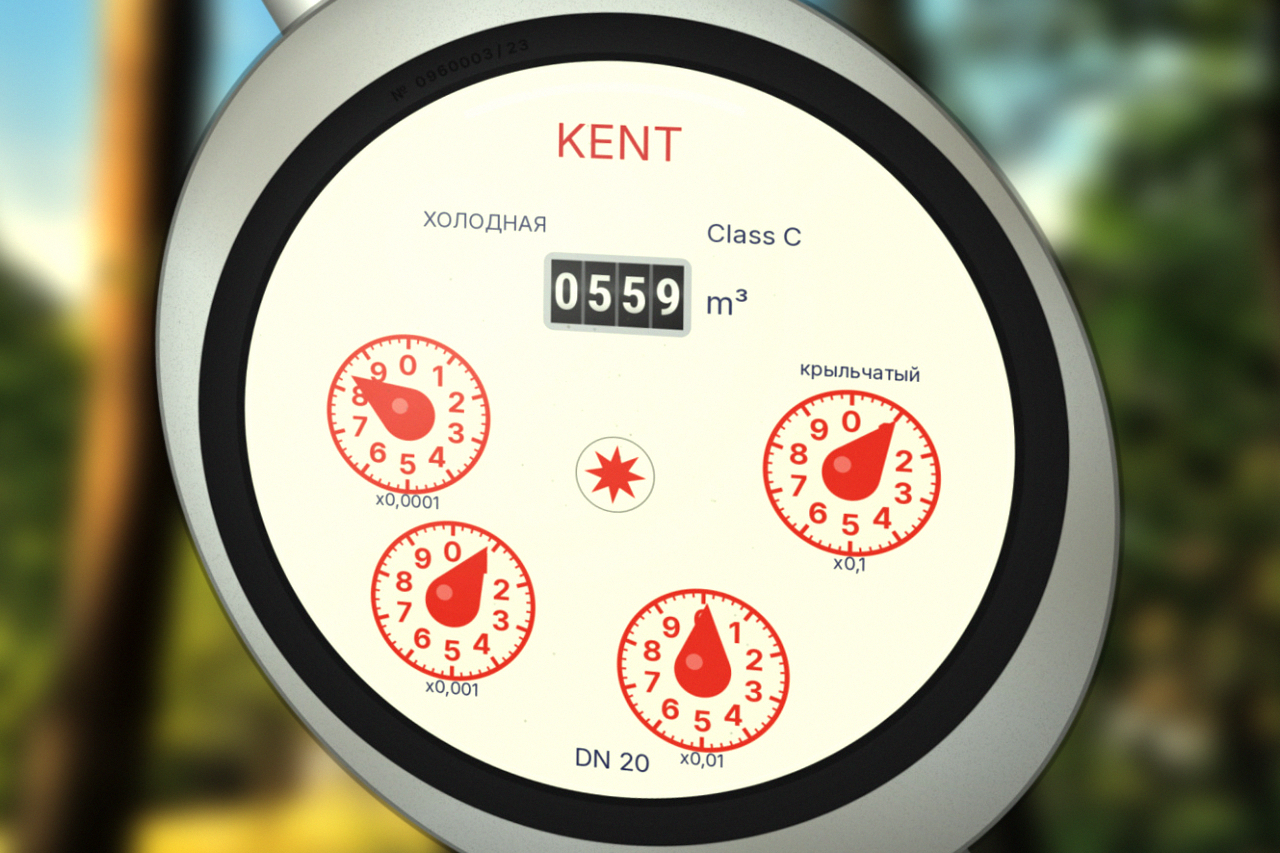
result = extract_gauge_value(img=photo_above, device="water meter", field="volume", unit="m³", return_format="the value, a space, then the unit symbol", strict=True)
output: 559.1008 m³
